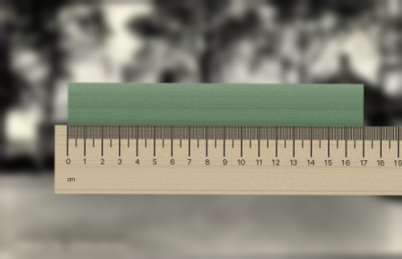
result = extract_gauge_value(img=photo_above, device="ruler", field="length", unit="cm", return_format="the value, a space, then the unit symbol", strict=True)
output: 17 cm
